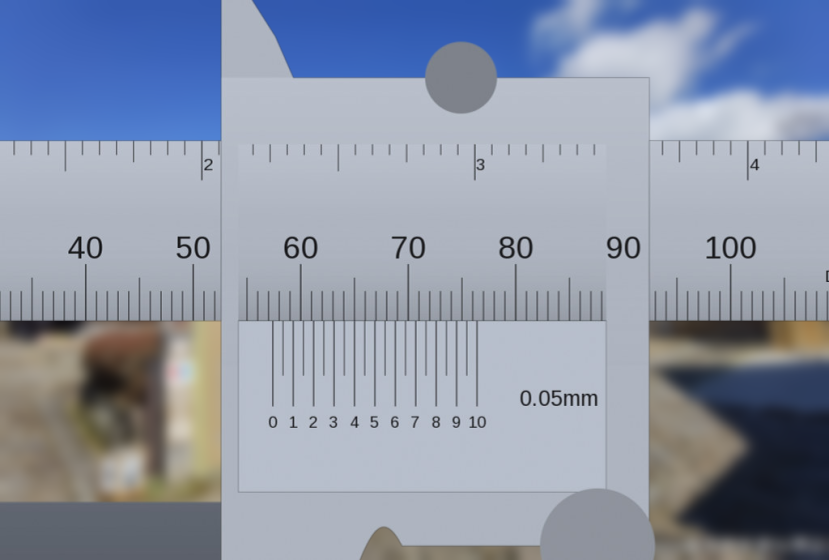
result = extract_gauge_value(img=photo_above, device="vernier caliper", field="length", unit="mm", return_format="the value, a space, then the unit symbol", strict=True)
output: 57.4 mm
